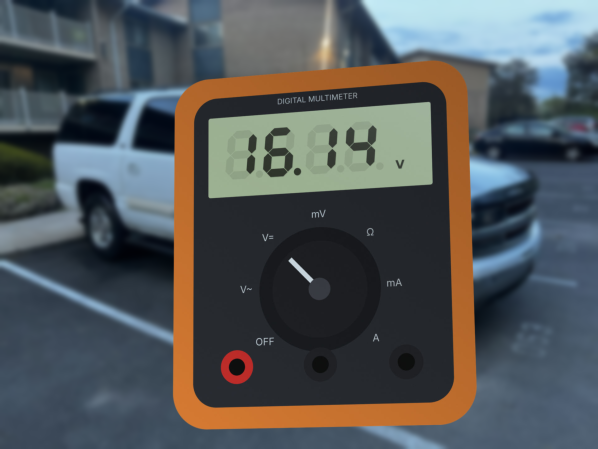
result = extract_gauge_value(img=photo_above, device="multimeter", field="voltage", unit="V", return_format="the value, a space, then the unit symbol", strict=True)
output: 16.14 V
